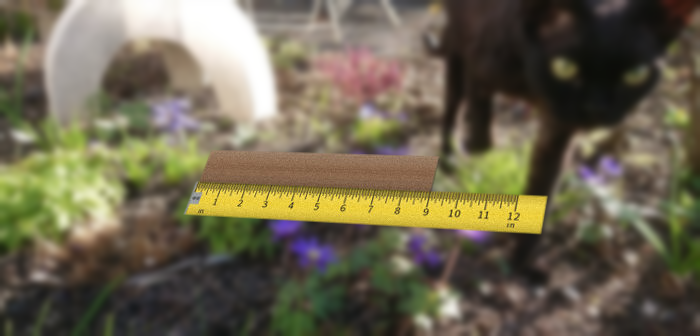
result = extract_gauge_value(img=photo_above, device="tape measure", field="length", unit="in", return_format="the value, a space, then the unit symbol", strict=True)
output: 9 in
